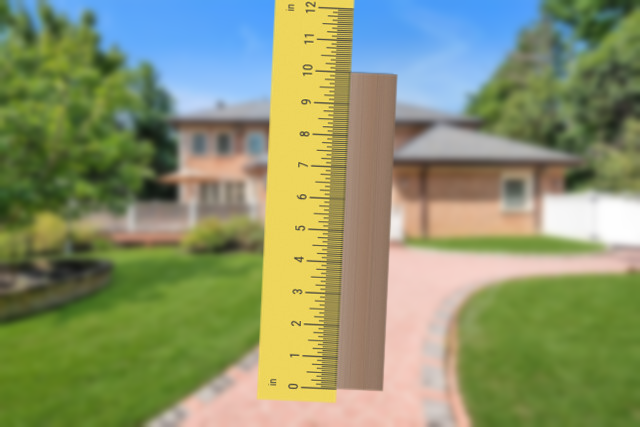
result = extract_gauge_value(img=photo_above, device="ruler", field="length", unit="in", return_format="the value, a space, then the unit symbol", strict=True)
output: 10 in
